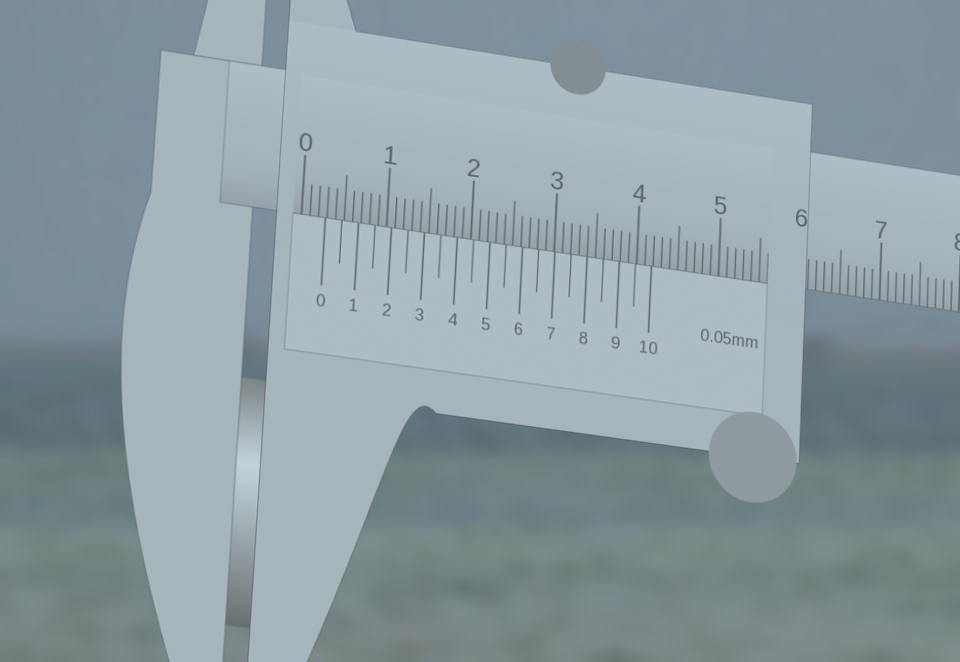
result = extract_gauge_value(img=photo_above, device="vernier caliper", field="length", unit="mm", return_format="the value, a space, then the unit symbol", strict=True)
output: 2.8 mm
